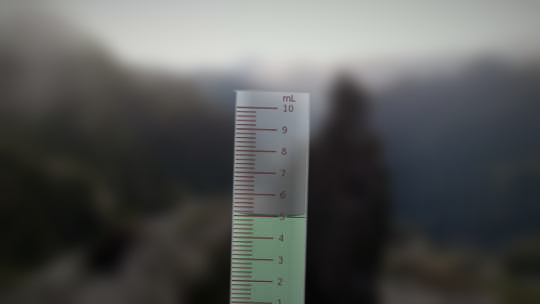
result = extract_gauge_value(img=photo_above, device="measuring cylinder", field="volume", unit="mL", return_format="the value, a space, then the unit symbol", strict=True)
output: 5 mL
